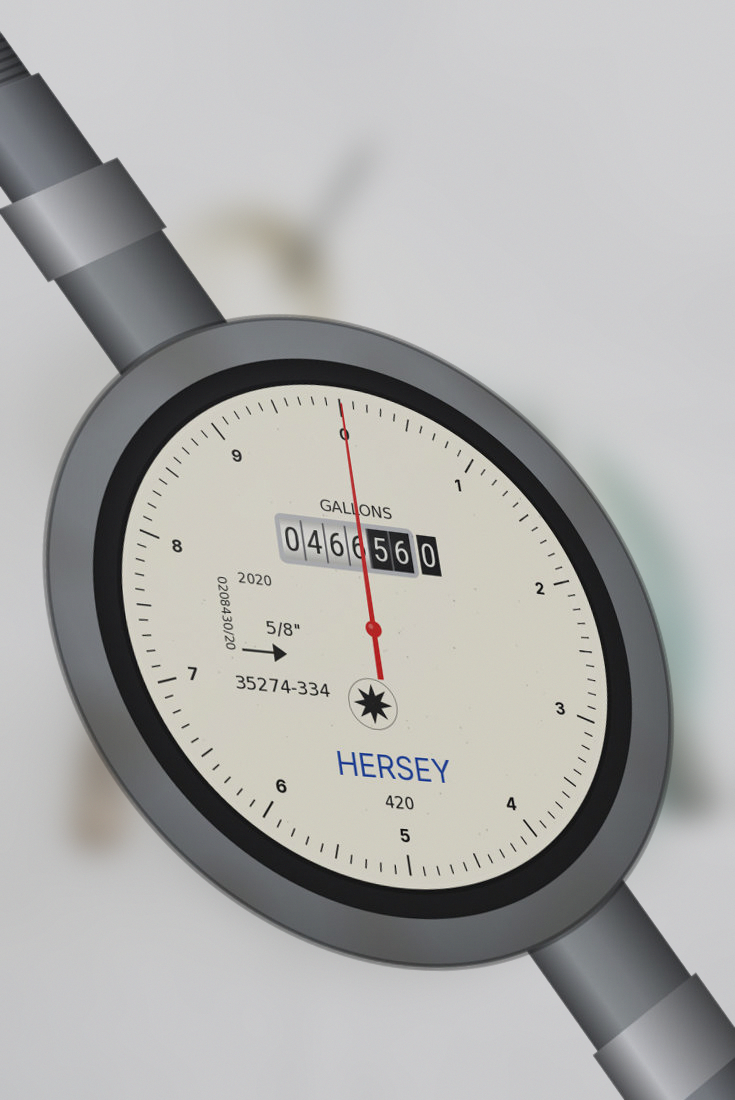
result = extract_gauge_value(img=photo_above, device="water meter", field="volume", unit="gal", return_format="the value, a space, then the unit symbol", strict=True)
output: 466560.0 gal
